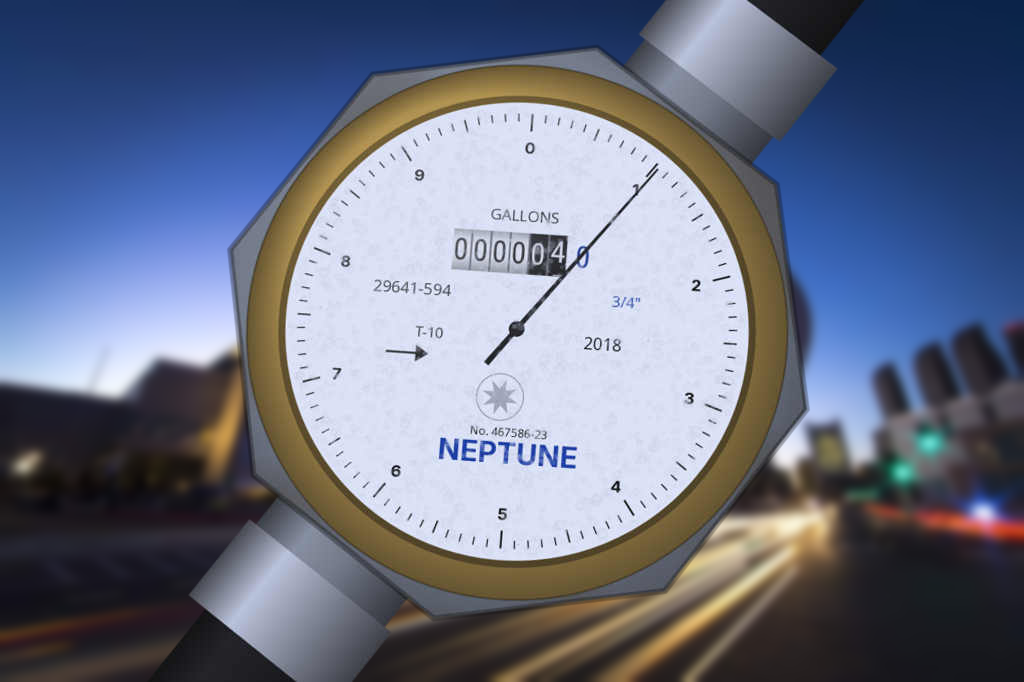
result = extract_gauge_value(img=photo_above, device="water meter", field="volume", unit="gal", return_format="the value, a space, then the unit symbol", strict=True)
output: 41.0 gal
